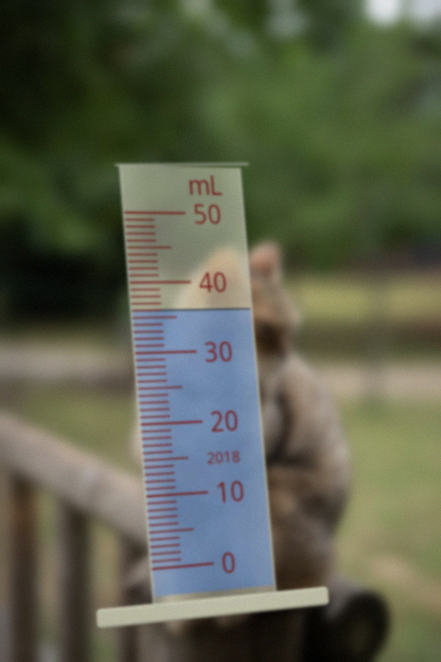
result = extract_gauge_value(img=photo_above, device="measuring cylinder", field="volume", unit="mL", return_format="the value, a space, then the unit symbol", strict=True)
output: 36 mL
